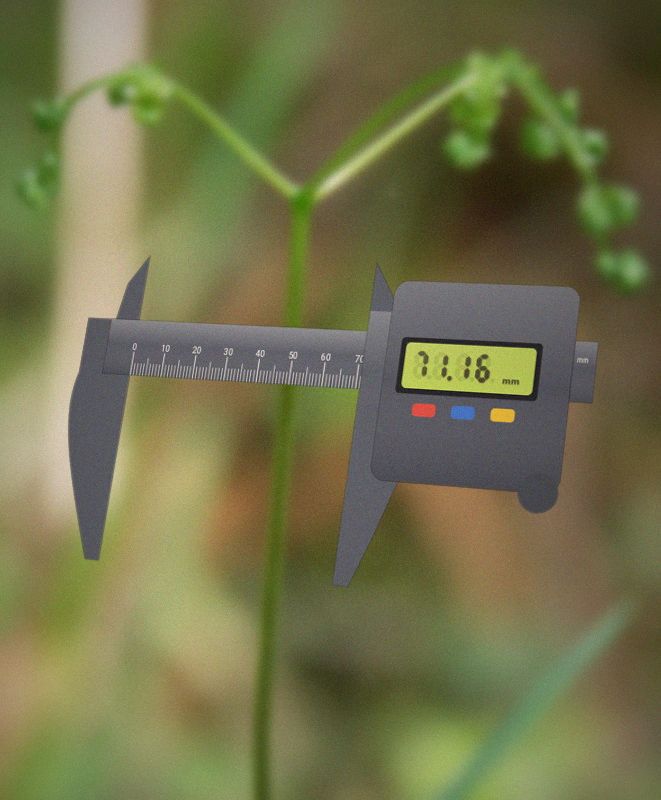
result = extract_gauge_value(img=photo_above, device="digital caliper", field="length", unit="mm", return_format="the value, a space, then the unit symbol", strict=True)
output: 71.16 mm
